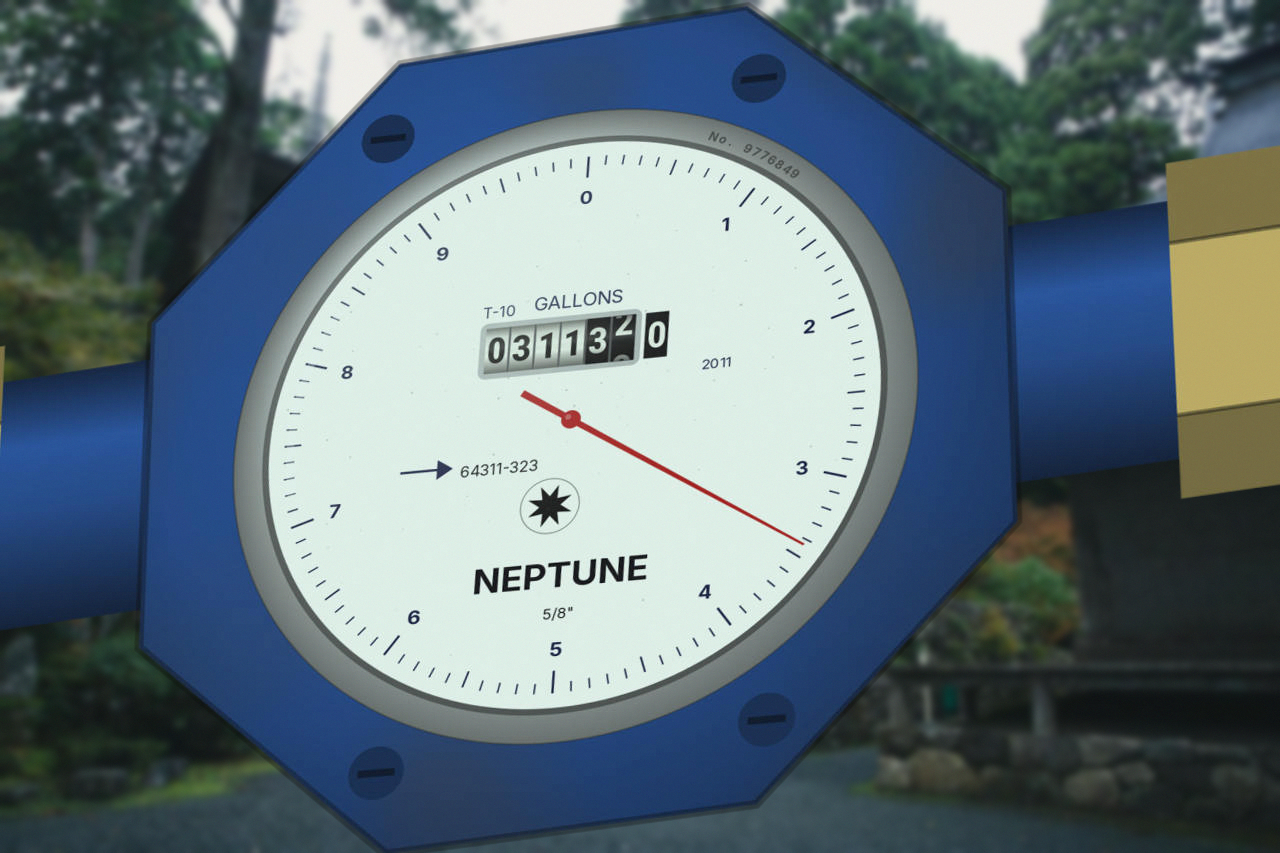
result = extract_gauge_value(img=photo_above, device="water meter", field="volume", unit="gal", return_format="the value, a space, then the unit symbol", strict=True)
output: 311323.4 gal
